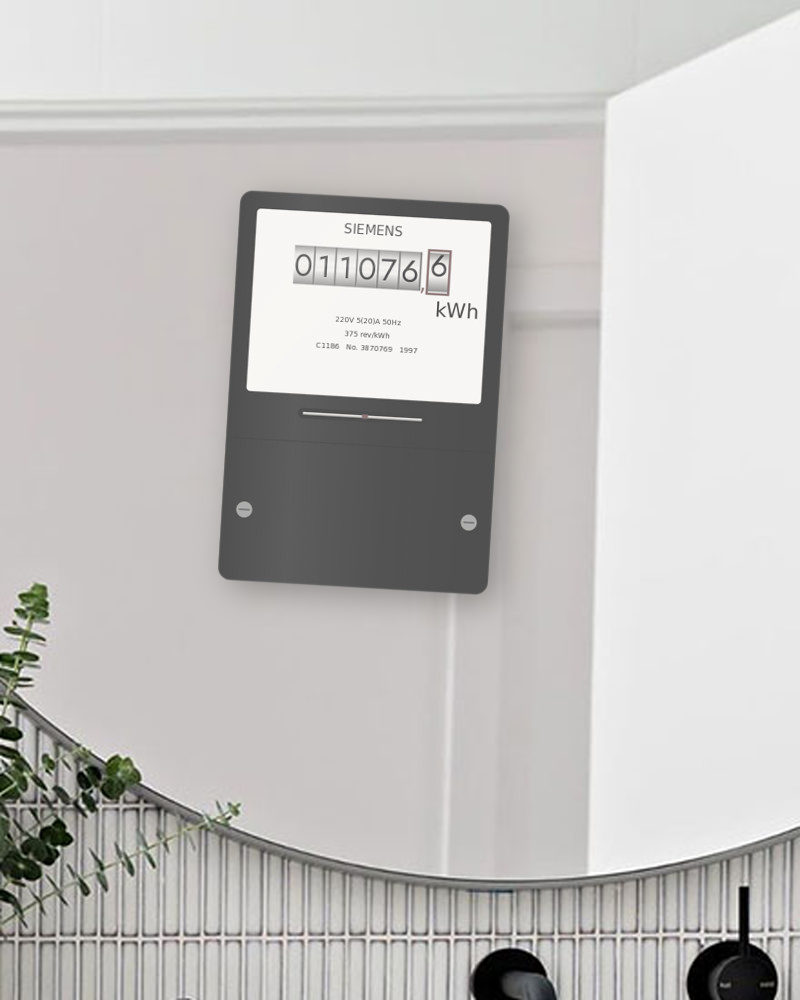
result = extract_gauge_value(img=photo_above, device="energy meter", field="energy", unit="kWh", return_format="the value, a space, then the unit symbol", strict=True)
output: 11076.6 kWh
